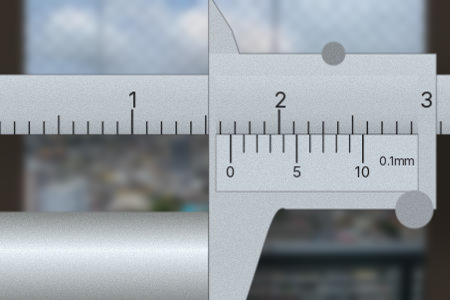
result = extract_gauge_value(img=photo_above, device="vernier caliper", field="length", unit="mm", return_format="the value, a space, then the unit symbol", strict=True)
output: 16.7 mm
